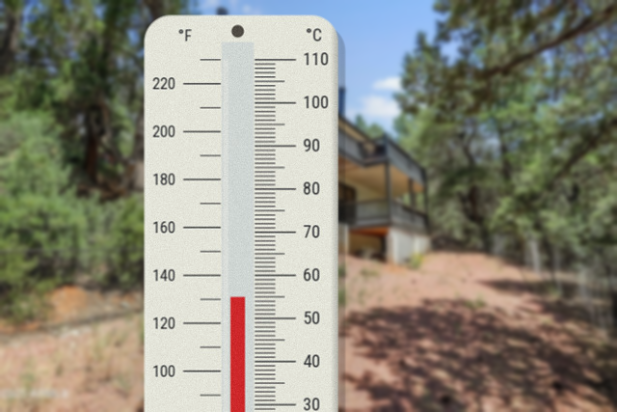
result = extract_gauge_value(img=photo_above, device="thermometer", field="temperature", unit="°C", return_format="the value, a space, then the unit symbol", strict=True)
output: 55 °C
